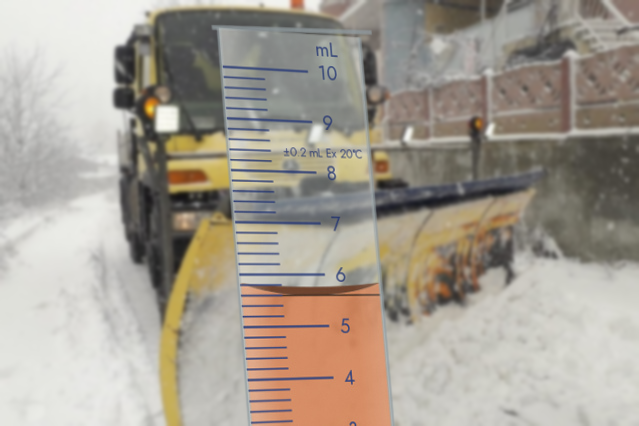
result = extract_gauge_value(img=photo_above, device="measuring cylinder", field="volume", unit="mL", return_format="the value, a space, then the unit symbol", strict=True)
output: 5.6 mL
